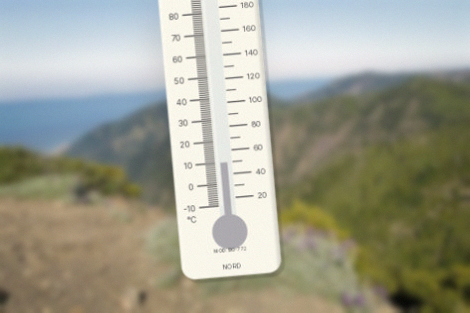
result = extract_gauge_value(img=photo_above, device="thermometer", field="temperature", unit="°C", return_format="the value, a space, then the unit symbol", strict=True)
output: 10 °C
